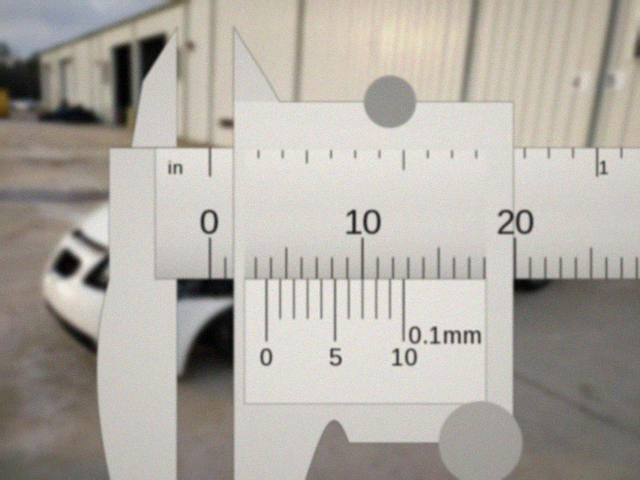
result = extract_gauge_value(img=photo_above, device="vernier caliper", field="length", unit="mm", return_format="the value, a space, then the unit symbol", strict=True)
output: 3.7 mm
